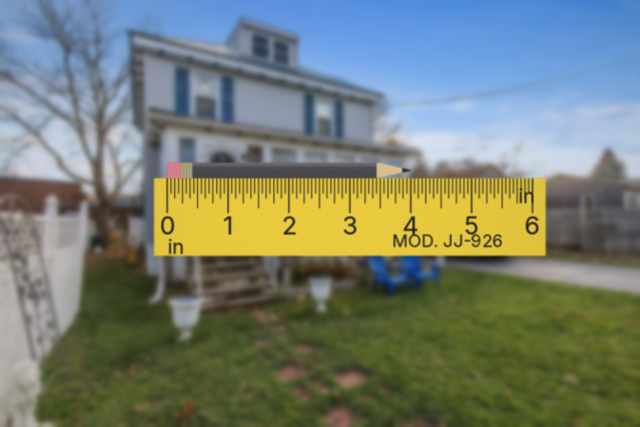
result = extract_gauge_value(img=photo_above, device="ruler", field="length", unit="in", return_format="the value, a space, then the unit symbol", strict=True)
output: 4 in
